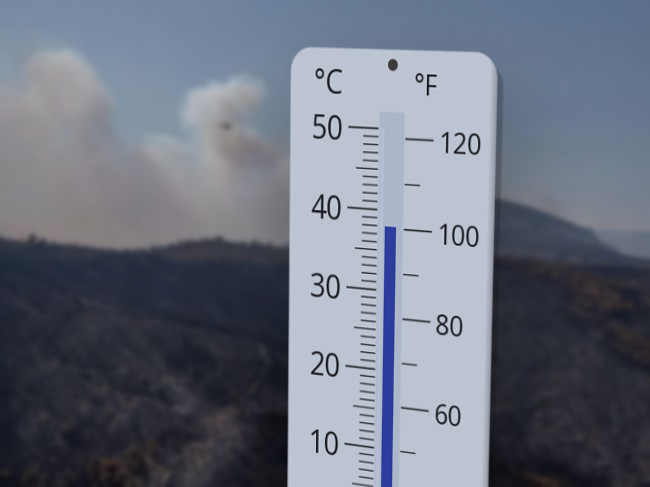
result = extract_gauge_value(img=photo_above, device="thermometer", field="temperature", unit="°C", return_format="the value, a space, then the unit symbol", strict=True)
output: 38 °C
